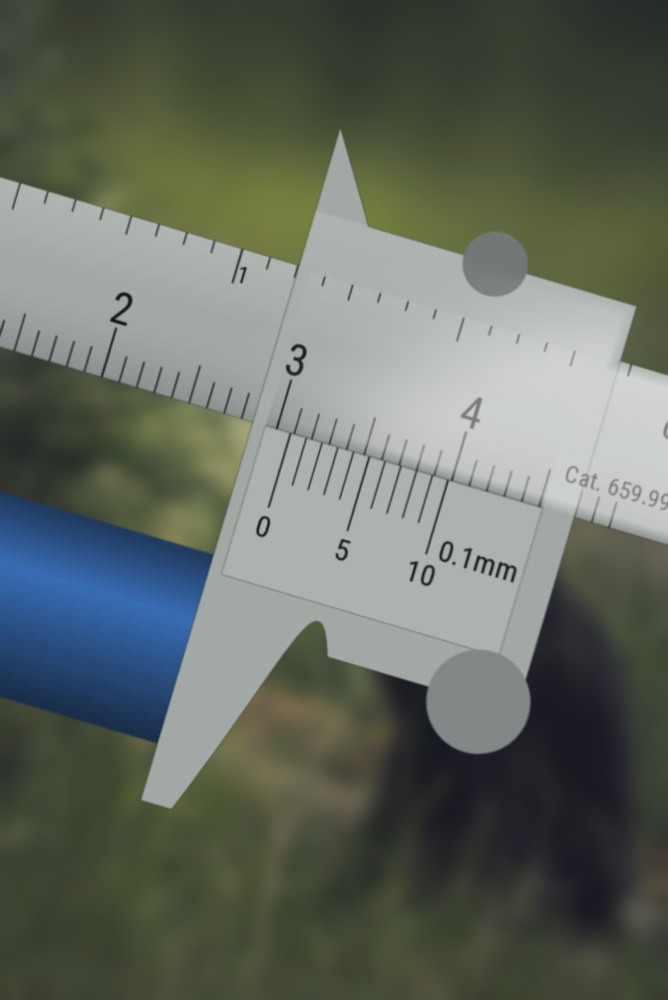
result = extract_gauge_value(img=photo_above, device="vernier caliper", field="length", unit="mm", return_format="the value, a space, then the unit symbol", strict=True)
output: 30.8 mm
